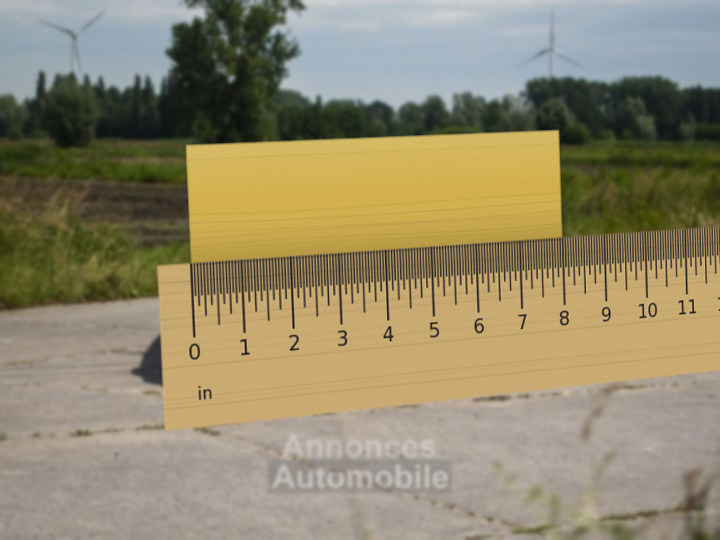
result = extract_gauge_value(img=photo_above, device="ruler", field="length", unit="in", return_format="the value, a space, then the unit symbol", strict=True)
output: 8 in
